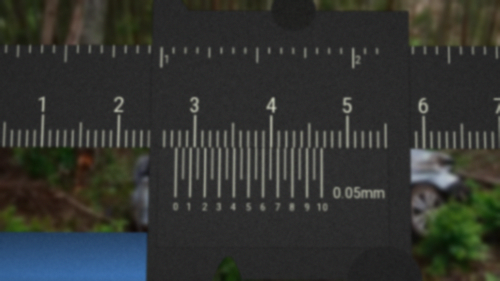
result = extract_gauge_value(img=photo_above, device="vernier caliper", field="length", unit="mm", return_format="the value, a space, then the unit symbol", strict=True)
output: 27.6 mm
